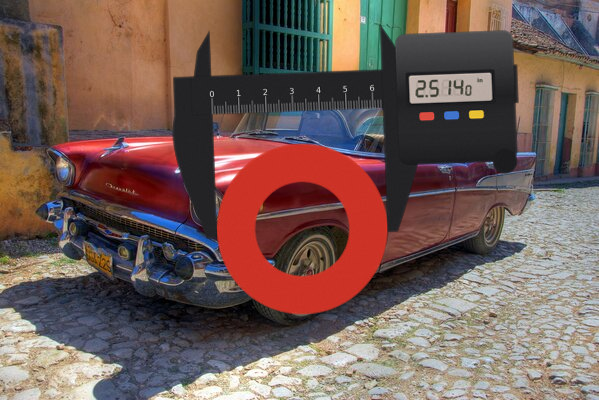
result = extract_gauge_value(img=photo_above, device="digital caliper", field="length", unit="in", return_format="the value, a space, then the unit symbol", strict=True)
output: 2.5140 in
